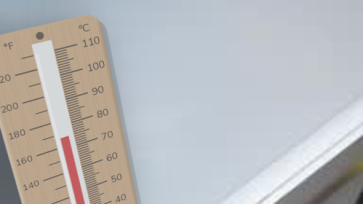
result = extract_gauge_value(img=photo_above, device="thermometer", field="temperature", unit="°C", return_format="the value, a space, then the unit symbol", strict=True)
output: 75 °C
